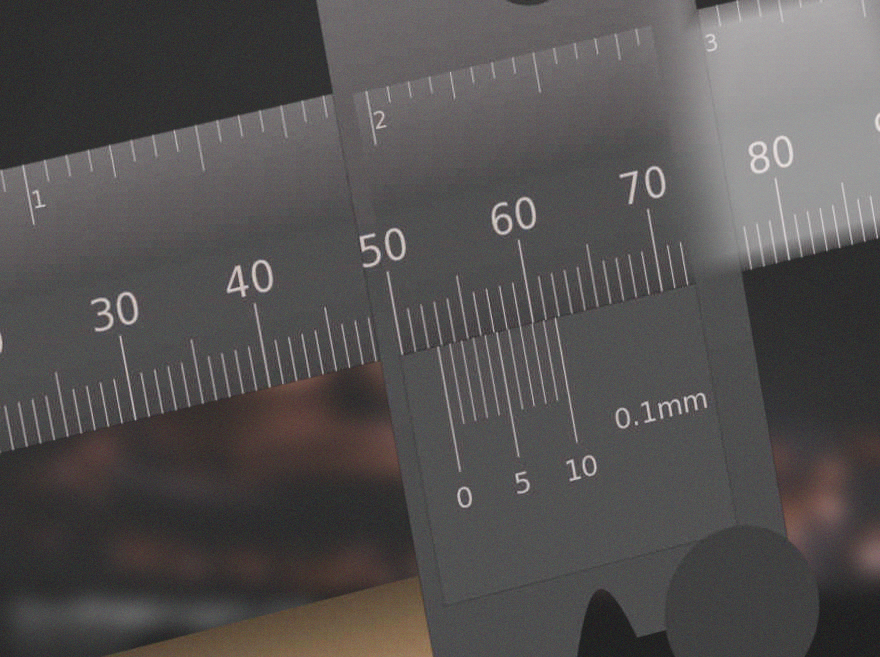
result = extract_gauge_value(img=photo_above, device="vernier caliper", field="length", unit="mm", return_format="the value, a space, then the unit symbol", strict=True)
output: 52.7 mm
